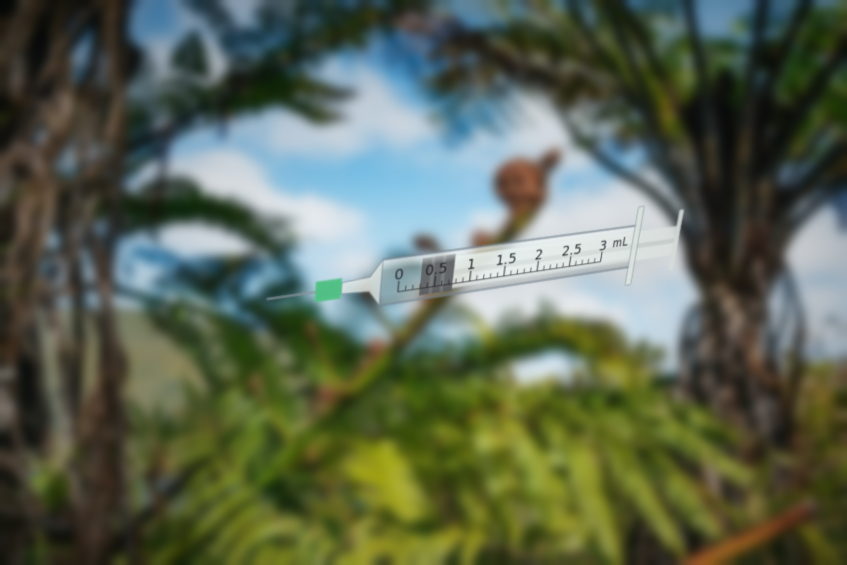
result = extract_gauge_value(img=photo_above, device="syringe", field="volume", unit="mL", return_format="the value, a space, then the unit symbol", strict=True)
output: 0.3 mL
